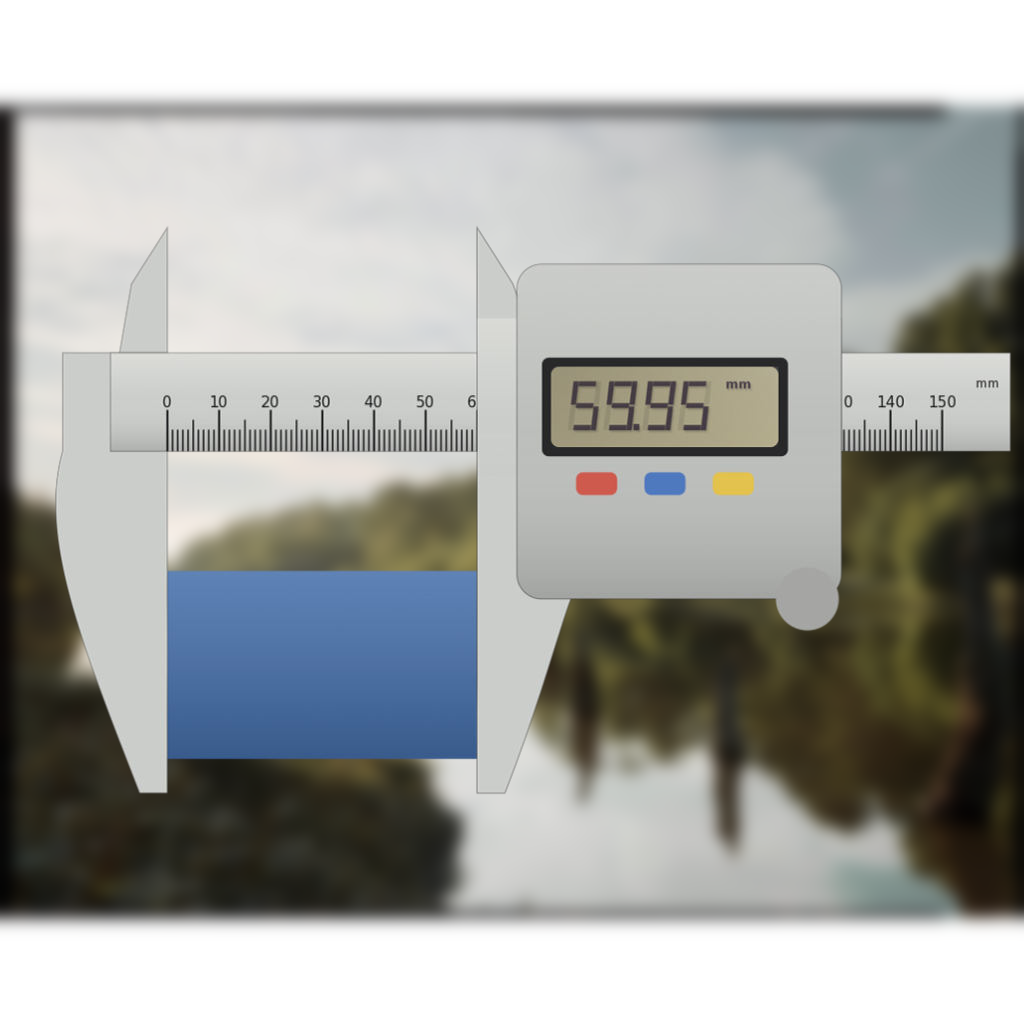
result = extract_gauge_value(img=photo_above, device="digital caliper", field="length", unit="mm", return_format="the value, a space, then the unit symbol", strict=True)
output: 59.95 mm
